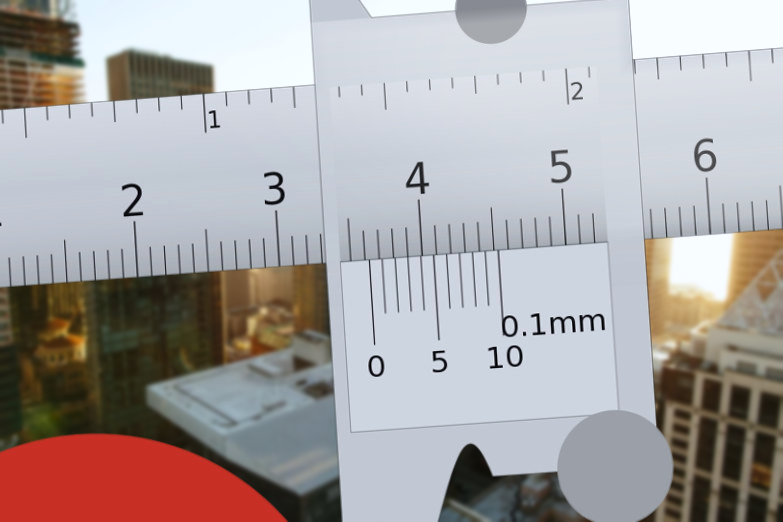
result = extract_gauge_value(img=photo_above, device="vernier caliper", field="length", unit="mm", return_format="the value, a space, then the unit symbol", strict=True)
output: 36.3 mm
